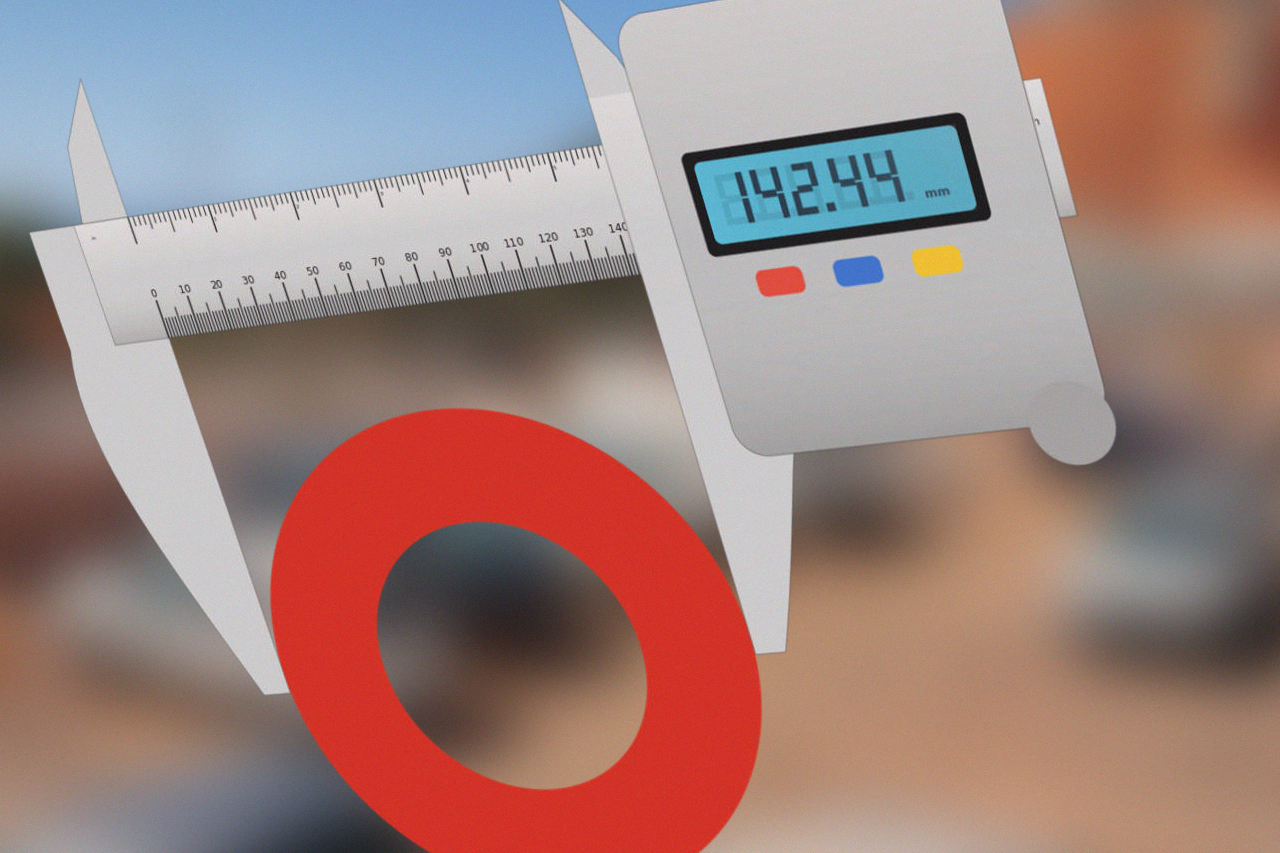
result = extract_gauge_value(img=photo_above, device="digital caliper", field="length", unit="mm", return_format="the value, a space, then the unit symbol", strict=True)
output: 142.44 mm
